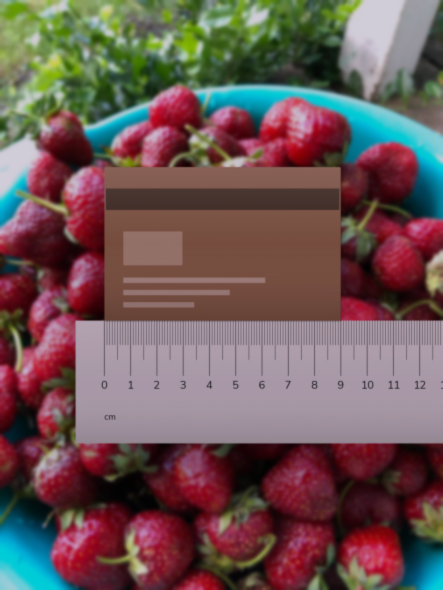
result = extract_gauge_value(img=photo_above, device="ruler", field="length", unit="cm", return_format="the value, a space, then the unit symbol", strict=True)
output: 9 cm
